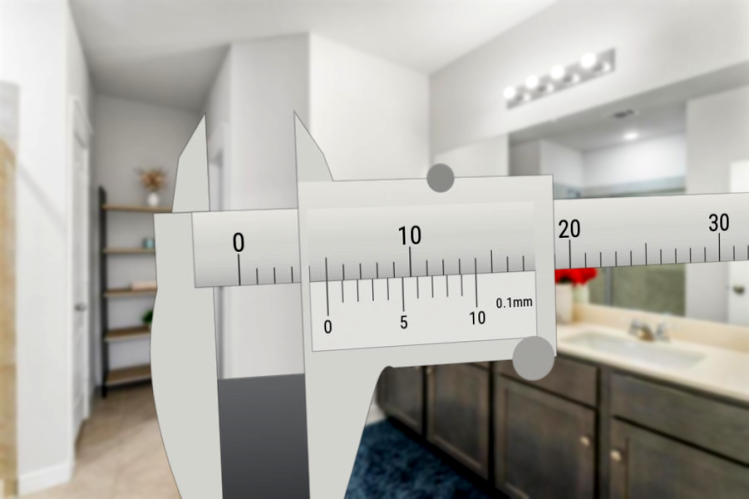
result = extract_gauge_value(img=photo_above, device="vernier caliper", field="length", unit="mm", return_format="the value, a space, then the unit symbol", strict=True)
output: 5.0 mm
